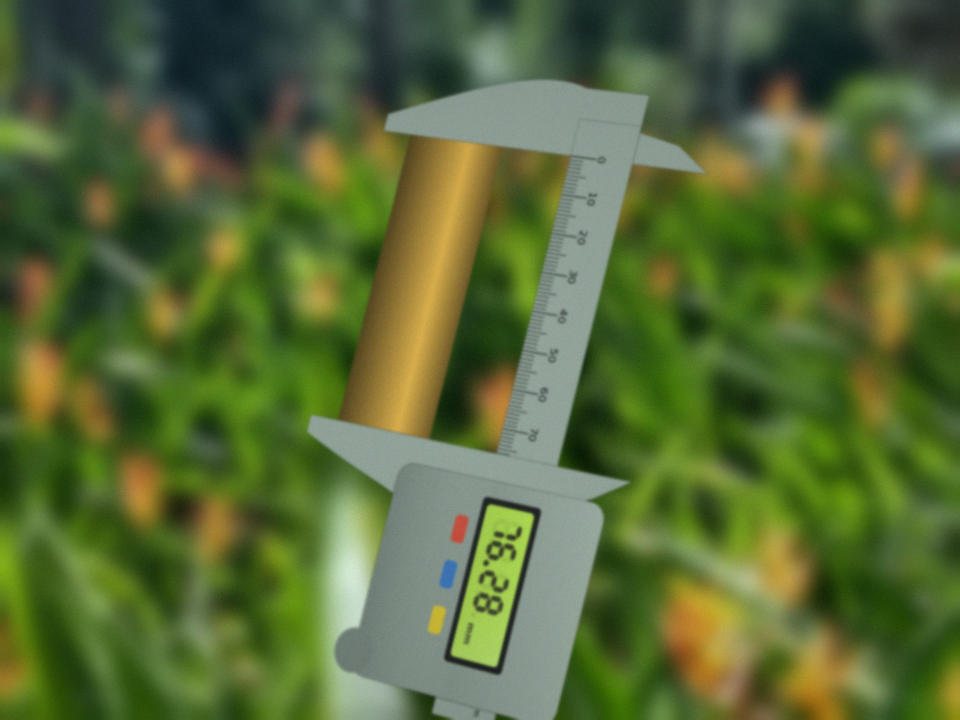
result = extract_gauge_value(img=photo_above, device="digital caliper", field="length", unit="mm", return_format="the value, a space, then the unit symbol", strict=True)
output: 76.28 mm
